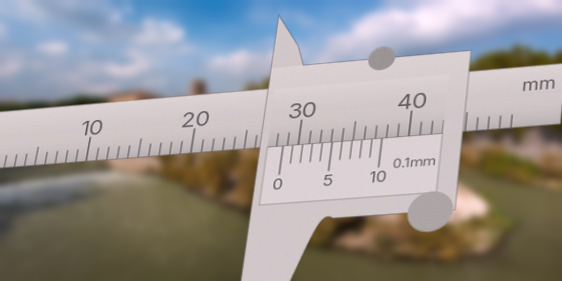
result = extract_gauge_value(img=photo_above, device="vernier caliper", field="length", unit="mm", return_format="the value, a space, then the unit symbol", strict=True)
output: 28.6 mm
